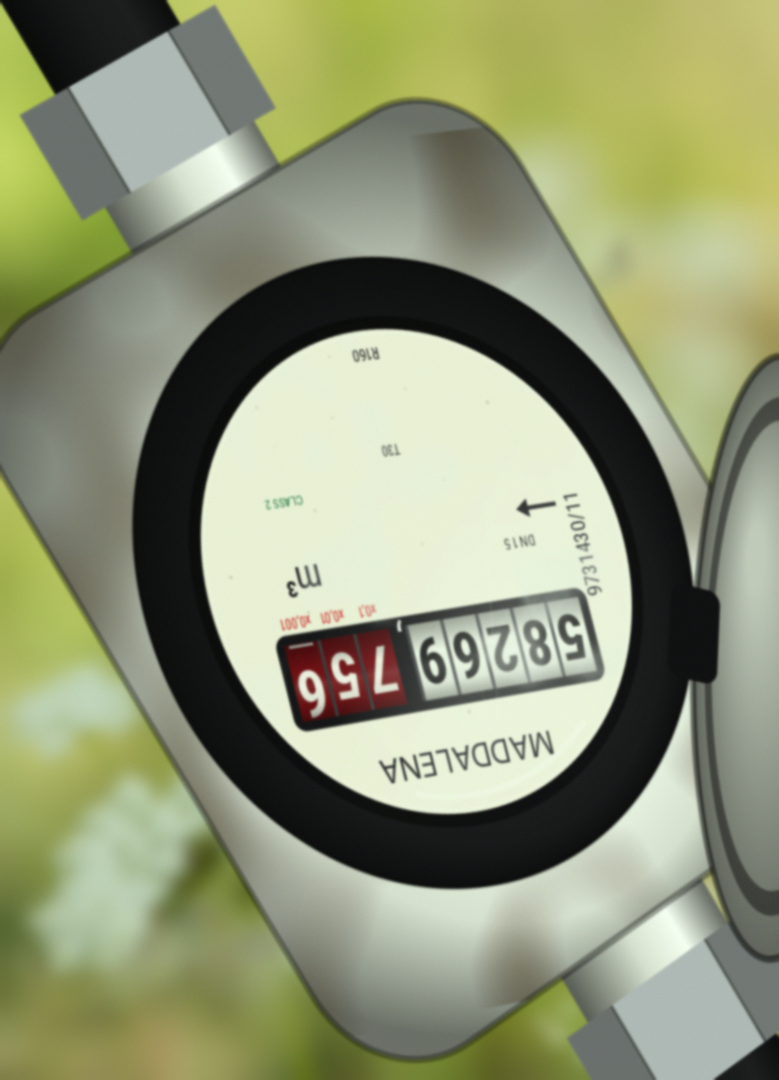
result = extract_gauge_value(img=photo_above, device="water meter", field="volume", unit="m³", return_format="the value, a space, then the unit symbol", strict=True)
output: 58269.756 m³
